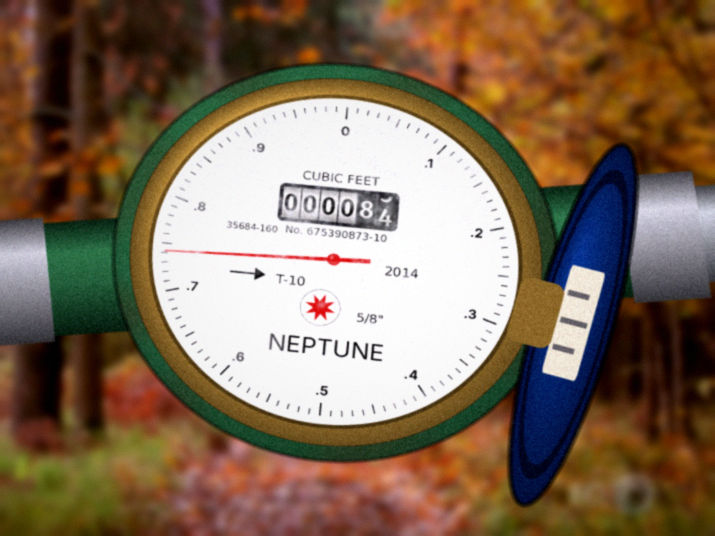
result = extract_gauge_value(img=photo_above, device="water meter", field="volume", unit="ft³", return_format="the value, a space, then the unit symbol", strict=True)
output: 83.74 ft³
